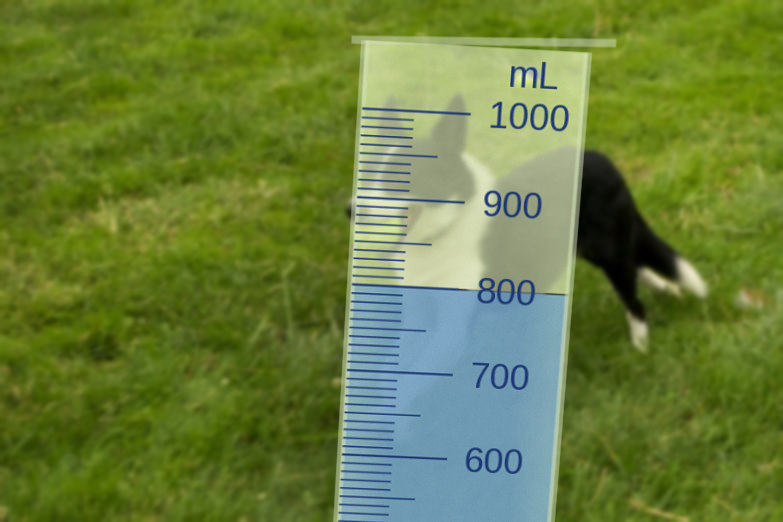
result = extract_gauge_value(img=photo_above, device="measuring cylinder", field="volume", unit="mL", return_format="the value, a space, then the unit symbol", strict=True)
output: 800 mL
